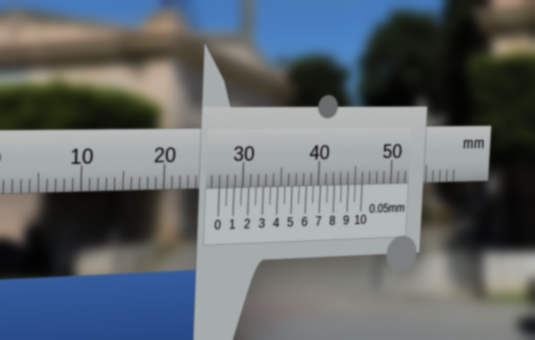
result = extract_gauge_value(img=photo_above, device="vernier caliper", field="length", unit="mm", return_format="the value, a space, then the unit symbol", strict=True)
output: 27.0 mm
